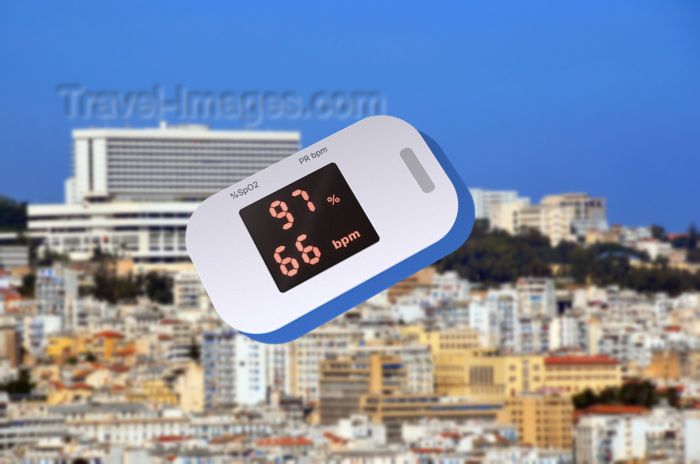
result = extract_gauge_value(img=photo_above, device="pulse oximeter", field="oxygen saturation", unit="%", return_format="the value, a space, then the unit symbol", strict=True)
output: 97 %
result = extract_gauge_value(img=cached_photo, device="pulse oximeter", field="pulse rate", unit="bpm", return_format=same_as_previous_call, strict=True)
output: 66 bpm
